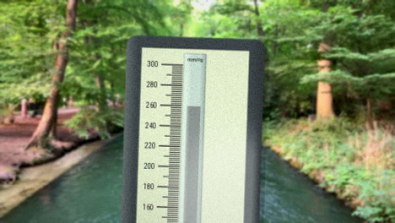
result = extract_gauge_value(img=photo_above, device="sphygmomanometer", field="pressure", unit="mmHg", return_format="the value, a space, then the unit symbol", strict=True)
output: 260 mmHg
